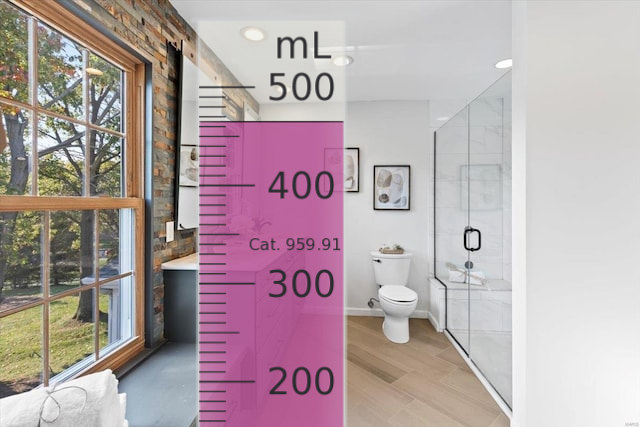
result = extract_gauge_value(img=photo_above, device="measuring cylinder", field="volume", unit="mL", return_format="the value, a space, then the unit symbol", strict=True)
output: 465 mL
